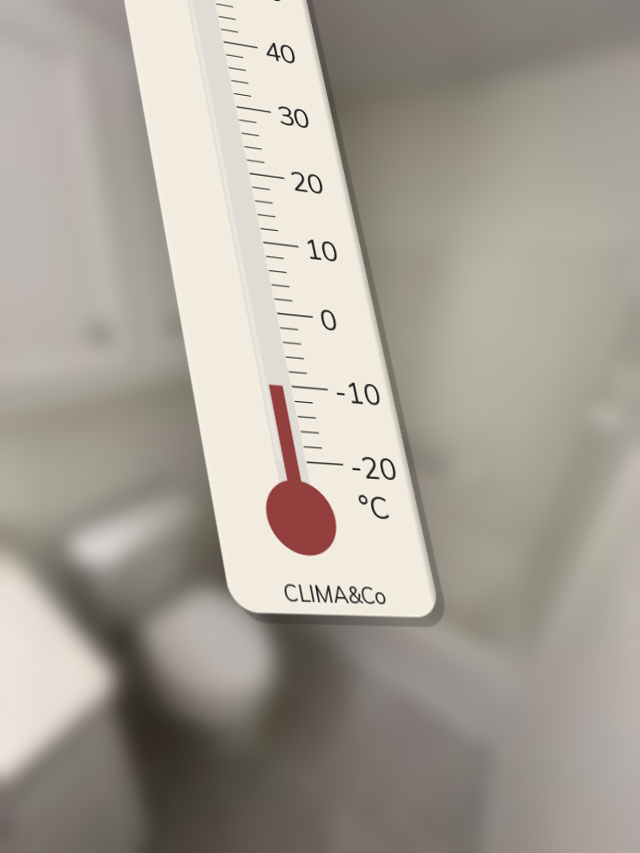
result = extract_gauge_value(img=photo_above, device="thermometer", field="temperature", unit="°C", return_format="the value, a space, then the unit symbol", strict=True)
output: -10 °C
